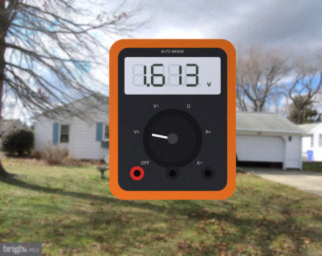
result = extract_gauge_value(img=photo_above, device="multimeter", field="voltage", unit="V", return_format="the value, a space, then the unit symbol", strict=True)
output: 1.613 V
